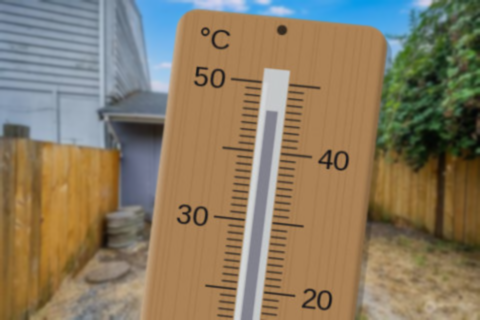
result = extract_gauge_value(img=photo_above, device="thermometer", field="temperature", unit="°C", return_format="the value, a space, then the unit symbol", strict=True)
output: 46 °C
